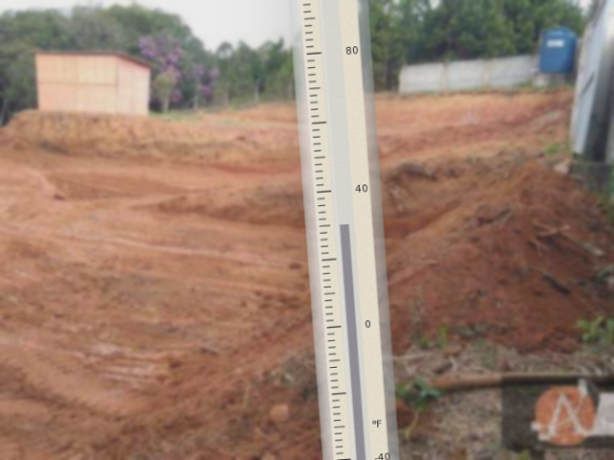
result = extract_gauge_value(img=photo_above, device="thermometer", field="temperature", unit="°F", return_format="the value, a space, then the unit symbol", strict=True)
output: 30 °F
